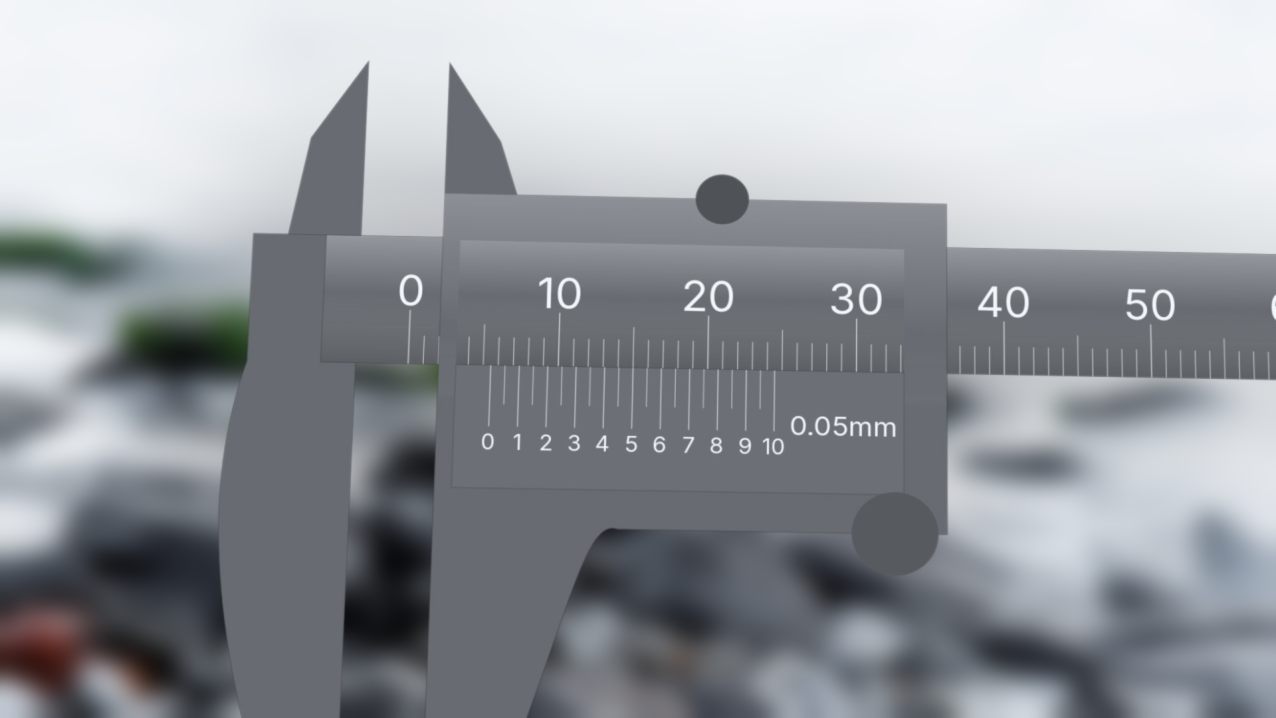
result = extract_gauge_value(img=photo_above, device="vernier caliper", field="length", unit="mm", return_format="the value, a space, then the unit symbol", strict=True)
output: 5.5 mm
